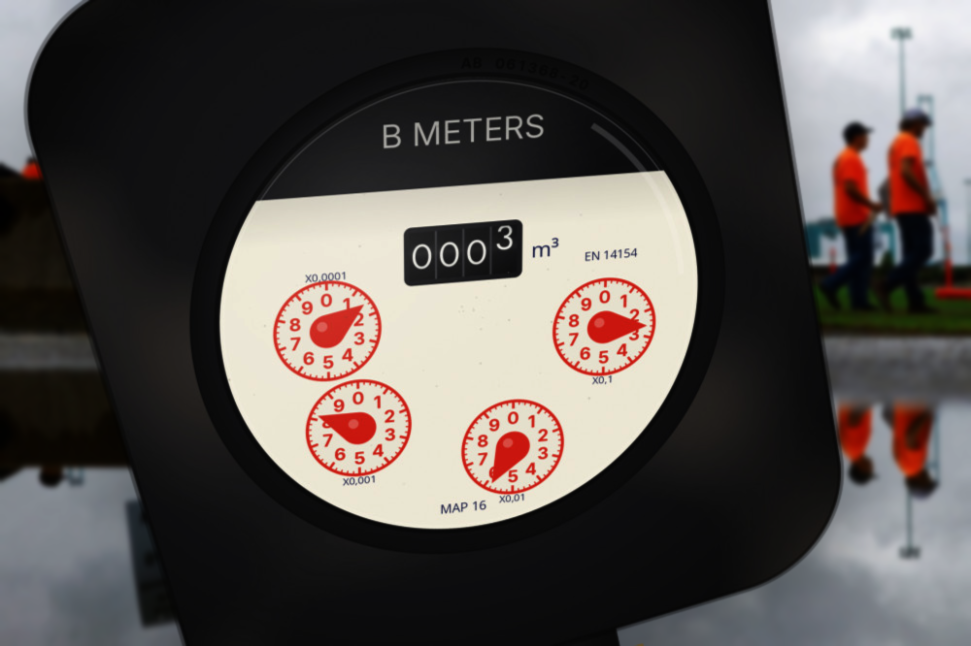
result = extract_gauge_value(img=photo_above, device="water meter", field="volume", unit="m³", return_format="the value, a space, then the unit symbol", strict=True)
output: 3.2581 m³
